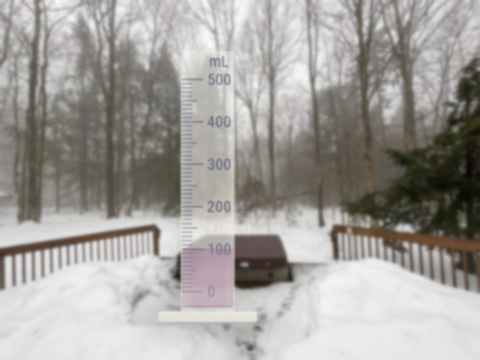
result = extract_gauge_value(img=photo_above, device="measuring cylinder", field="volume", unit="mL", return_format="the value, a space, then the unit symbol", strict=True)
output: 100 mL
